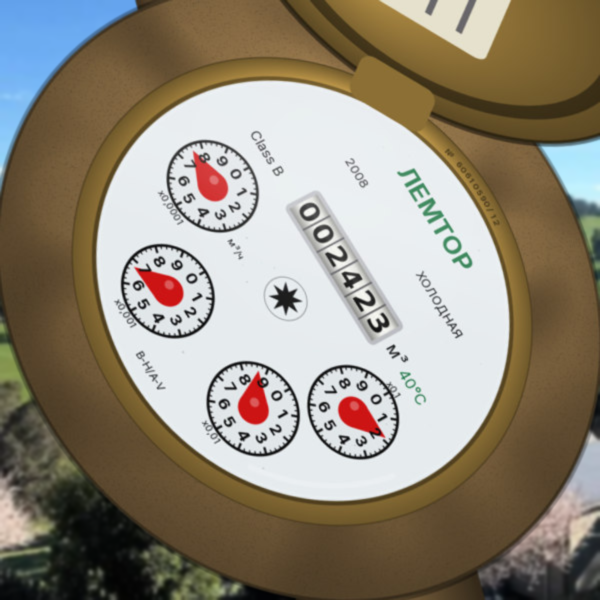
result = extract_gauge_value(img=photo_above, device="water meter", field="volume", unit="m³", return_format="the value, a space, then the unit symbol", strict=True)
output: 2423.1867 m³
